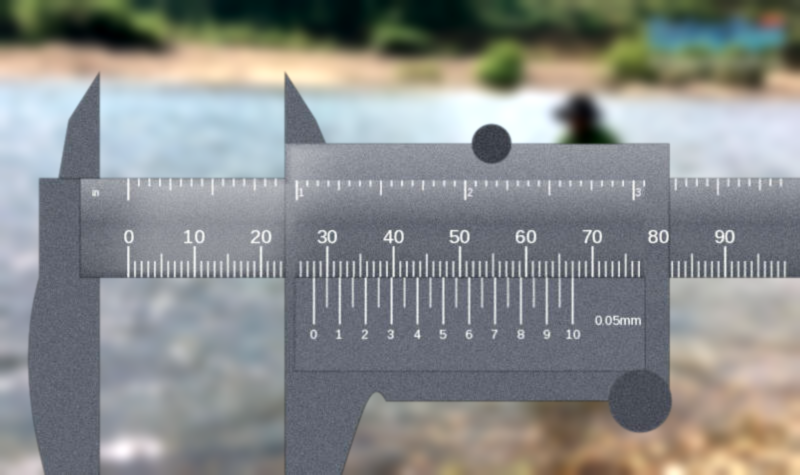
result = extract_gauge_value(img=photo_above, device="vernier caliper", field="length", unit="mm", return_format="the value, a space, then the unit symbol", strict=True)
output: 28.0 mm
